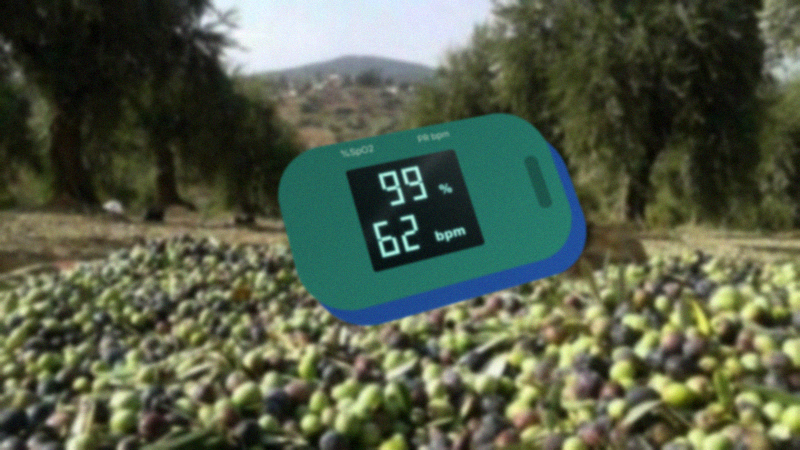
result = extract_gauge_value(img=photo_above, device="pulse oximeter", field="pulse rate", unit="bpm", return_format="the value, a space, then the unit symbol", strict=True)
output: 62 bpm
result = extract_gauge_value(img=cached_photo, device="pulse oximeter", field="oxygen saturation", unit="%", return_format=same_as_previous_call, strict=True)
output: 99 %
